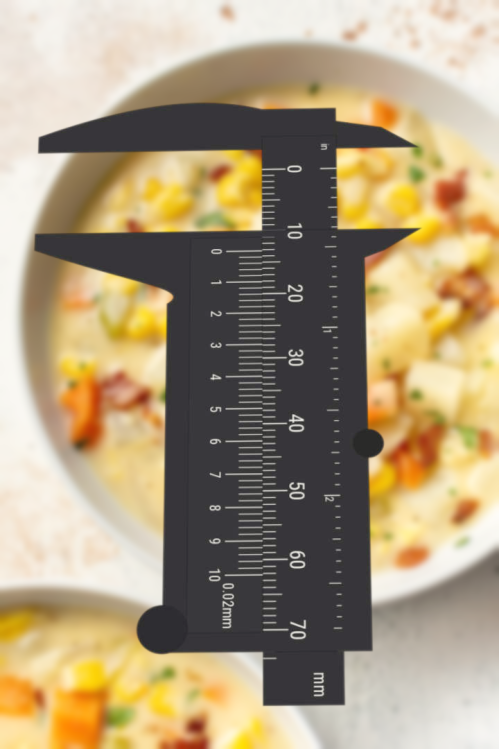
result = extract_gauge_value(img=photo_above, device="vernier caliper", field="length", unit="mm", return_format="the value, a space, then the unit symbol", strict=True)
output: 13.2 mm
